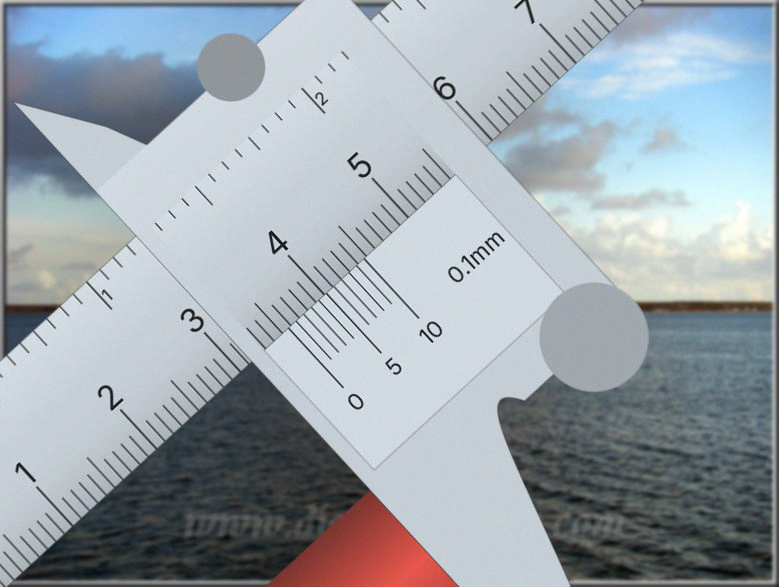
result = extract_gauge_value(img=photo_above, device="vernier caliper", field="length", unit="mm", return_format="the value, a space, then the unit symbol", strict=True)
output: 35.7 mm
